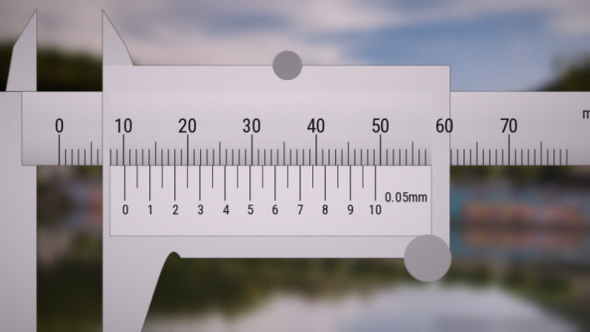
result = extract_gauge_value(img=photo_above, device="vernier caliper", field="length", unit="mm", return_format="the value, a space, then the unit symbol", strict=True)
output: 10.2 mm
